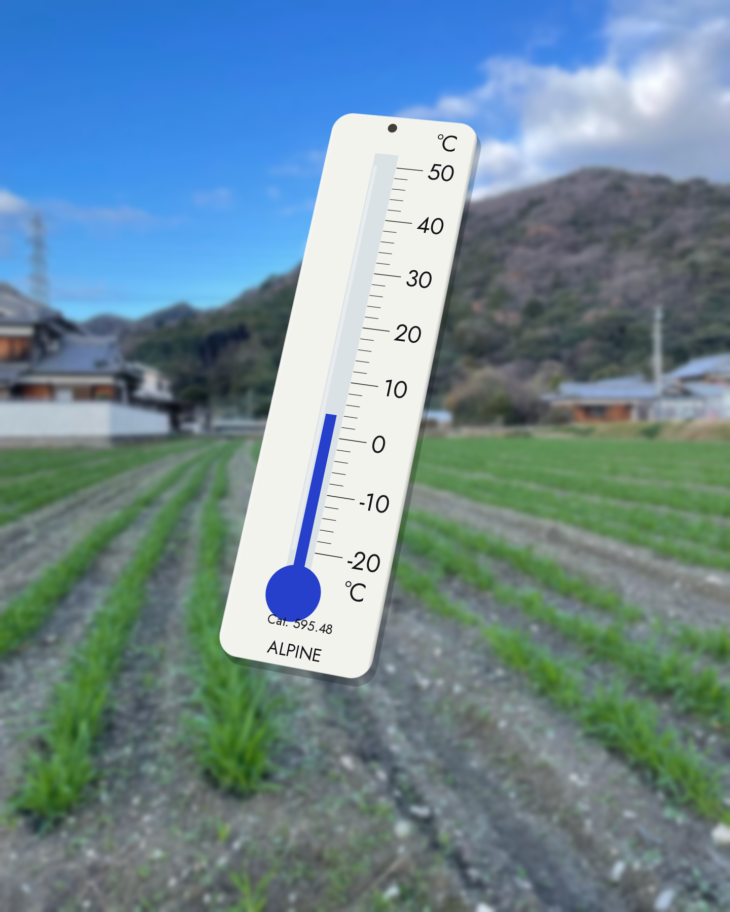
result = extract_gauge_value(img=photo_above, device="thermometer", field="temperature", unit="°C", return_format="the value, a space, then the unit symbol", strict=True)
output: 4 °C
